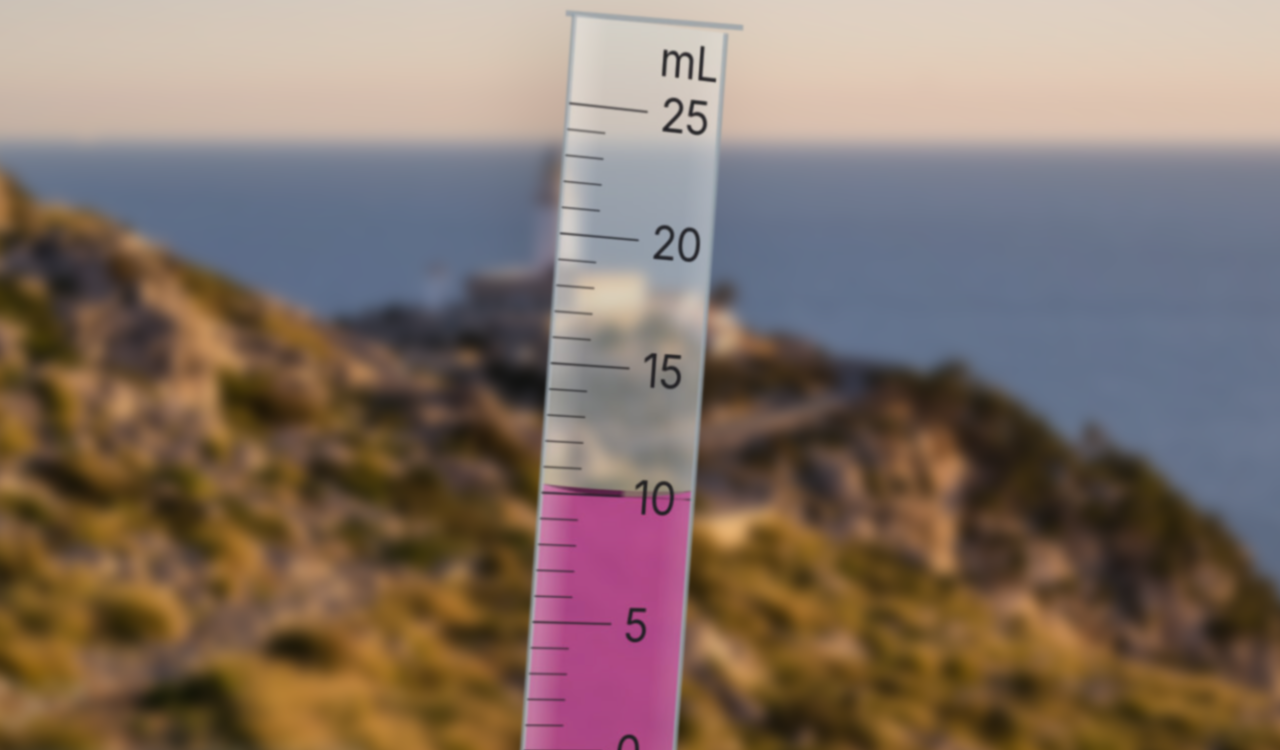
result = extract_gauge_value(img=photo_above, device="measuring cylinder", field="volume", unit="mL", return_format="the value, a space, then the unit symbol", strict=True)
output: 10 mL
